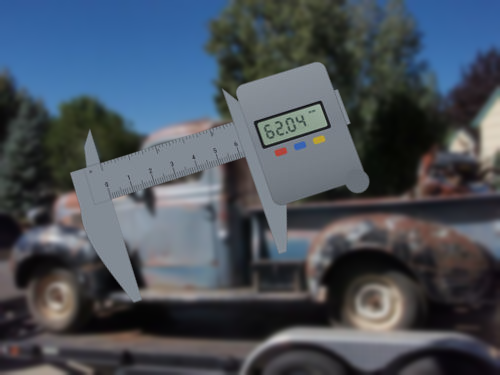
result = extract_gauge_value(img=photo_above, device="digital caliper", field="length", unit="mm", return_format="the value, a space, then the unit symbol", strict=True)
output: 62.04 mm
